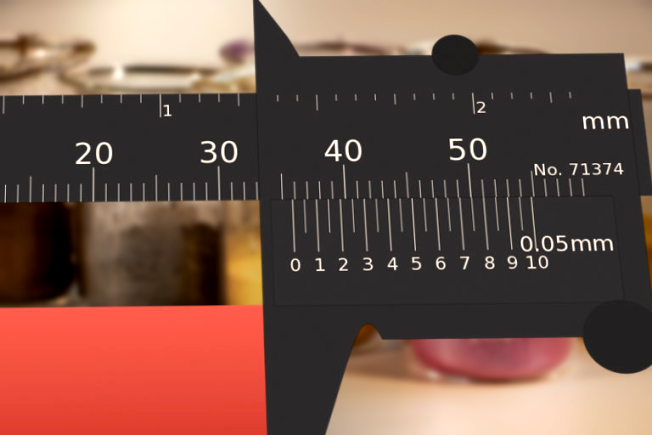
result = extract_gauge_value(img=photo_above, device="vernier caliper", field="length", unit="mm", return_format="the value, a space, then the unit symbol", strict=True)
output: 35.8 mm
